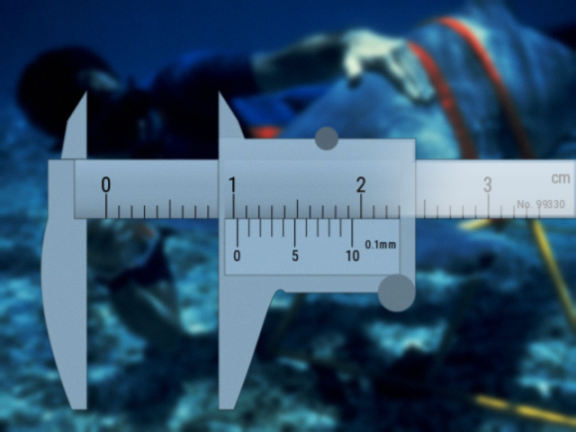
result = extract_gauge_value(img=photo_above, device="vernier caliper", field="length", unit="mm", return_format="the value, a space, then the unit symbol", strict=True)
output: 10.3 mm
